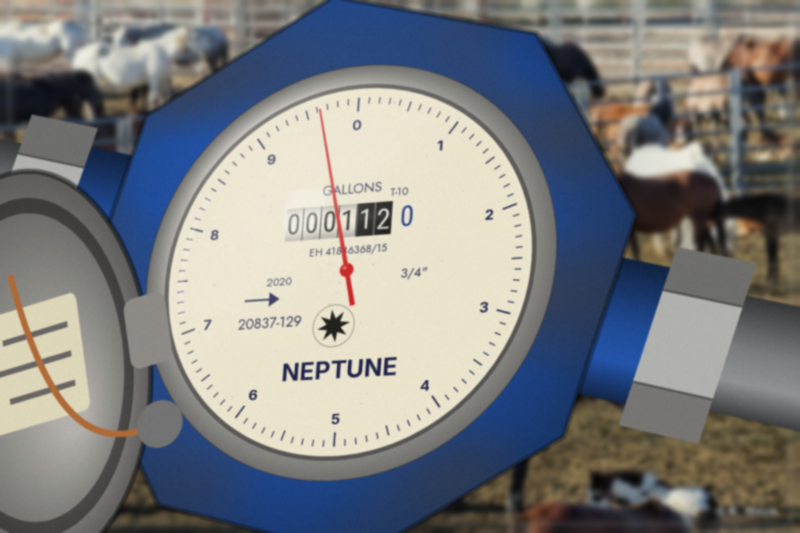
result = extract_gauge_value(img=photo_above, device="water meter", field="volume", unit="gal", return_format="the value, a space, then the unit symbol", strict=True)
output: 1119.6 gal
